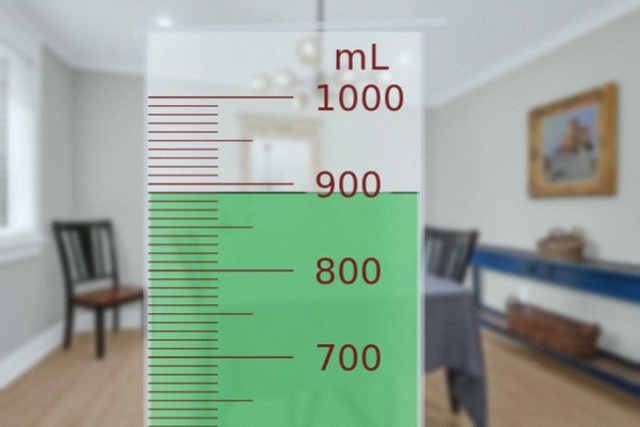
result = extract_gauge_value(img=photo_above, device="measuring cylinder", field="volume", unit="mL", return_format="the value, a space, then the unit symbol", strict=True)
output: 890 mL
